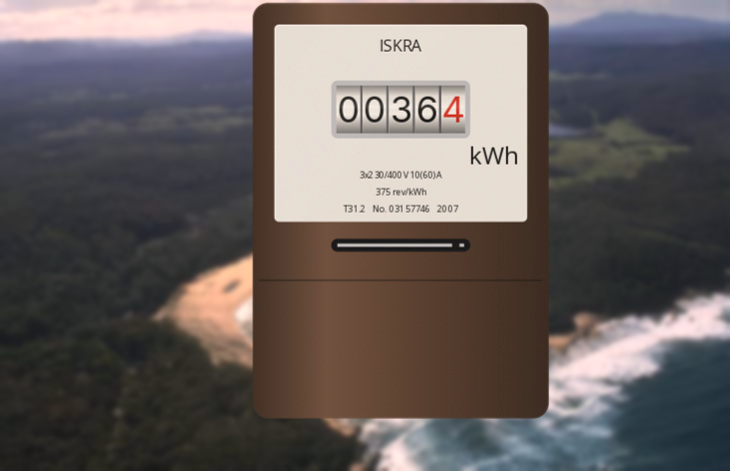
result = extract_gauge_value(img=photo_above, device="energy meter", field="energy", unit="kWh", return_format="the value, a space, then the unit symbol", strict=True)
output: 36.4 kWh
